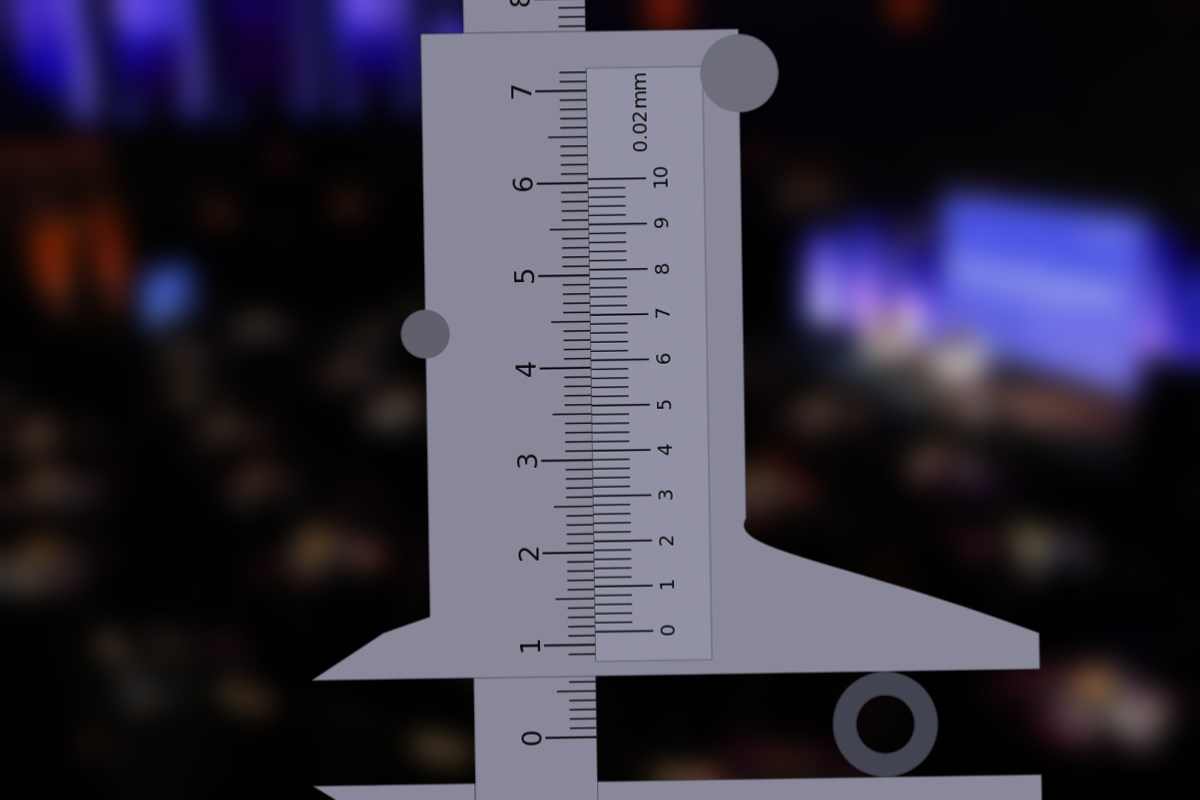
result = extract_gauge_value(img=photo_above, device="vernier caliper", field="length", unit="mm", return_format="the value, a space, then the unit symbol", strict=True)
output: 11.4 mm
